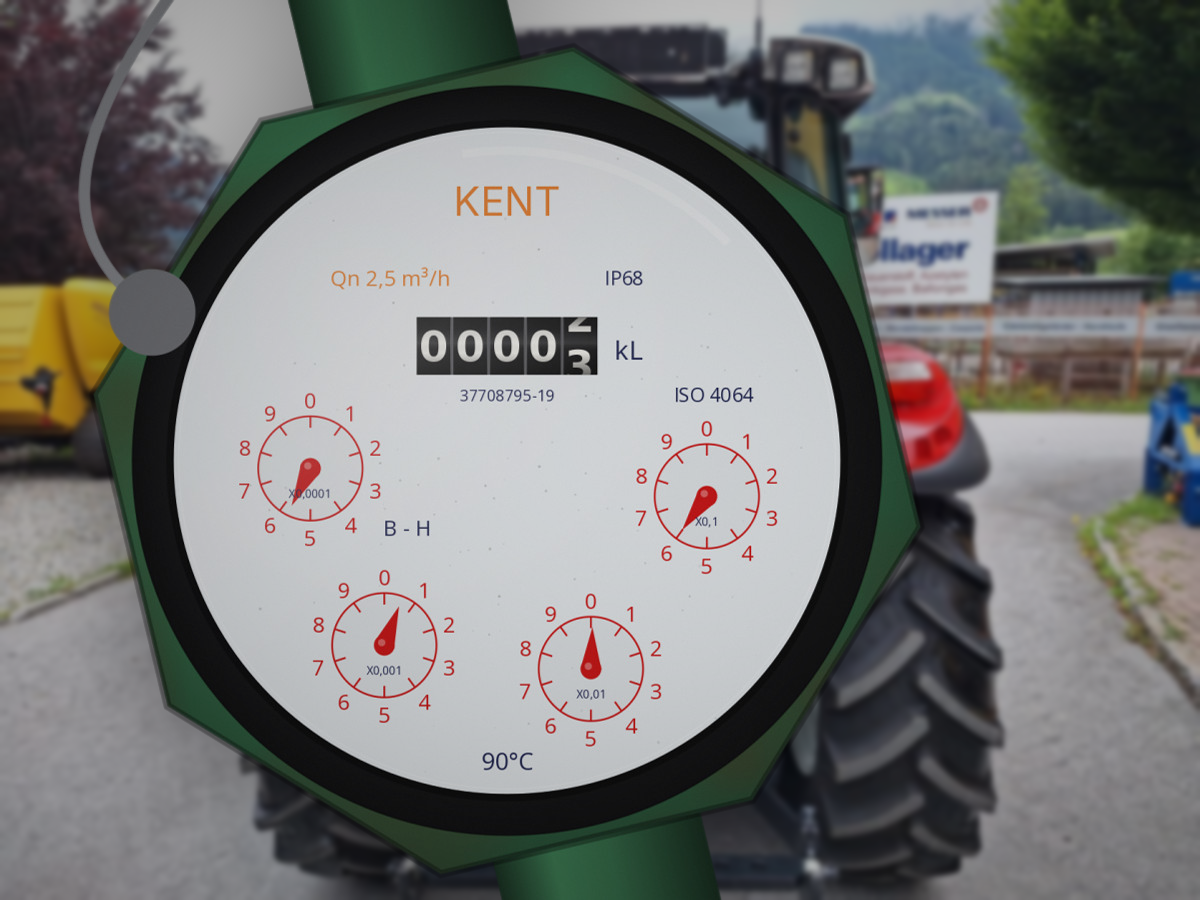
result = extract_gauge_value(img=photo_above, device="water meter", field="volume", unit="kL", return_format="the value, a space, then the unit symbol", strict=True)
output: 2.6005 kL
